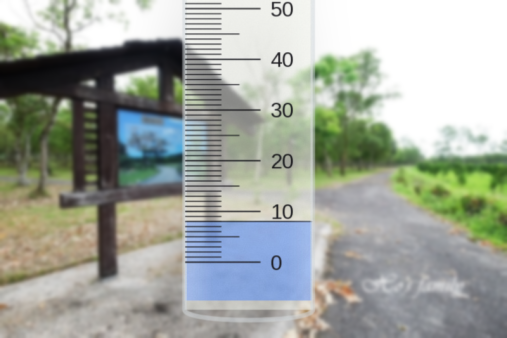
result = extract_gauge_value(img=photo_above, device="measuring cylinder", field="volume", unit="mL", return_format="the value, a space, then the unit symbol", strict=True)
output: 8 mL
